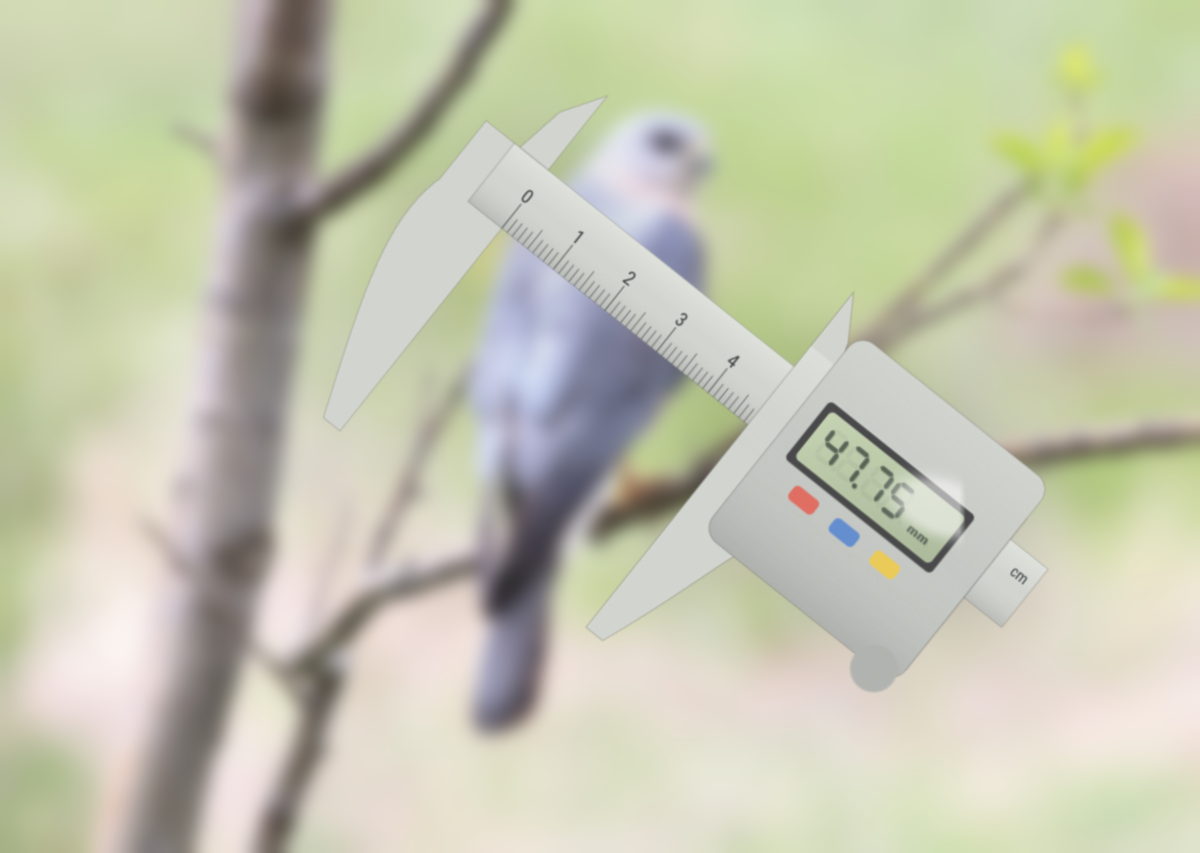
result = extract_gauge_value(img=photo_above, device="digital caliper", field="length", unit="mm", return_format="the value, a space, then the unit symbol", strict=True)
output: 47.75 mm
